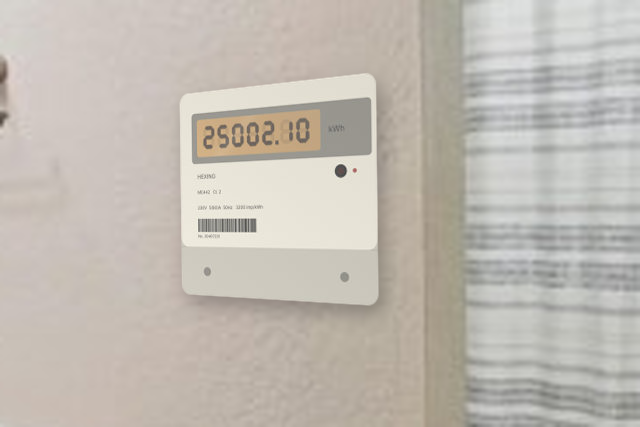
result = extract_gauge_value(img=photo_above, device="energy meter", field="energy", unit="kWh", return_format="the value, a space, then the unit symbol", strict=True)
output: 25002.10 kWh
